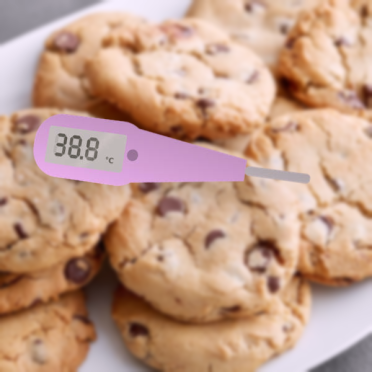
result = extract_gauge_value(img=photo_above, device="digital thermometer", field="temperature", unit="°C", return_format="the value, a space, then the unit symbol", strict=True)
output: 38.8 °C
